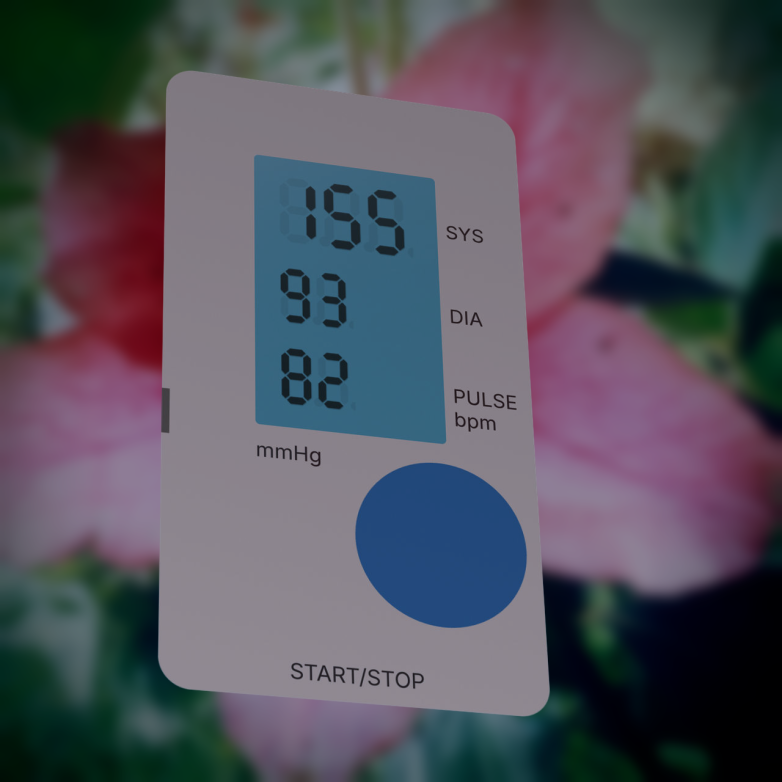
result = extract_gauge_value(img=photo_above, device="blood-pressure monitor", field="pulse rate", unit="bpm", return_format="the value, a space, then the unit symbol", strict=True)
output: 82 bpm
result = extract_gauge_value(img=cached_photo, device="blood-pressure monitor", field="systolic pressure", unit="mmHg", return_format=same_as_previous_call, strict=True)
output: 155 mmHg
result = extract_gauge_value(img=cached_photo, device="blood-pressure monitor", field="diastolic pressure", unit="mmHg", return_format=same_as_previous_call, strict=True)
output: 93 mmHg
